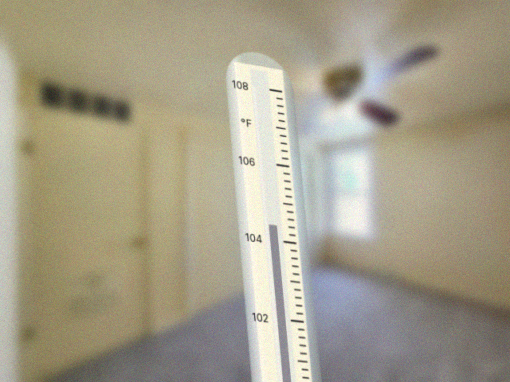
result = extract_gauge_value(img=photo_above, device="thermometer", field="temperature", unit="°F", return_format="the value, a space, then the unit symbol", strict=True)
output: 104.4 °F
